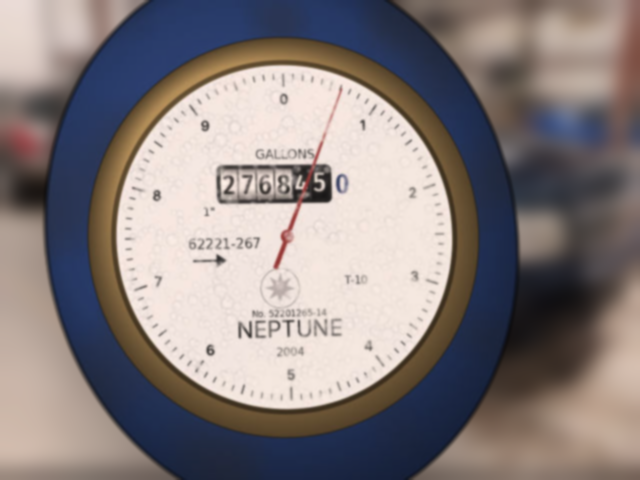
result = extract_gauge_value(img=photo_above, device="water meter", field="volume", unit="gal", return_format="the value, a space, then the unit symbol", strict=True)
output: 2768450.6 gal
